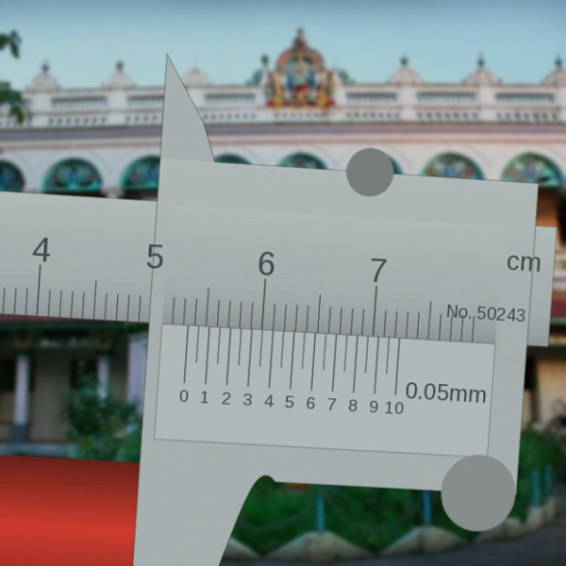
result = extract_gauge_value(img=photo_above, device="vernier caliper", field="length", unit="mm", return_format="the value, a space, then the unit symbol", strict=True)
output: 53.4 mm
